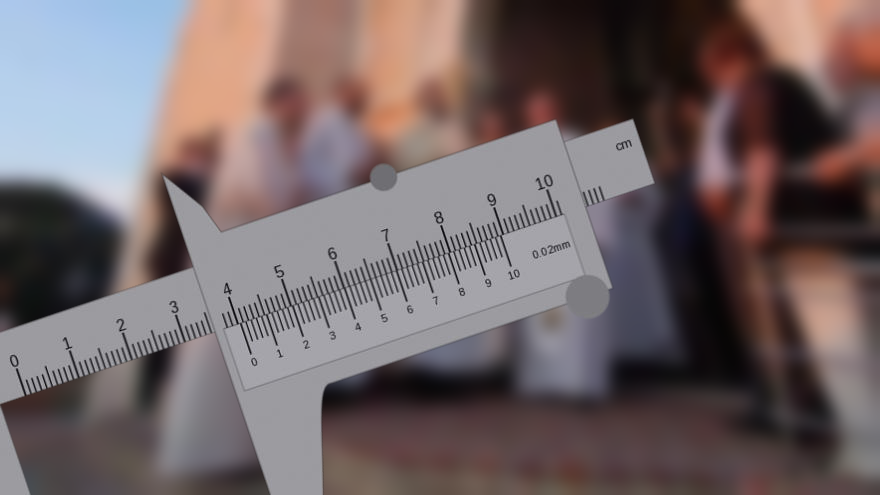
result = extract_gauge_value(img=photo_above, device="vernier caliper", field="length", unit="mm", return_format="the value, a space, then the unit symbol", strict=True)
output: 40.5 mm
